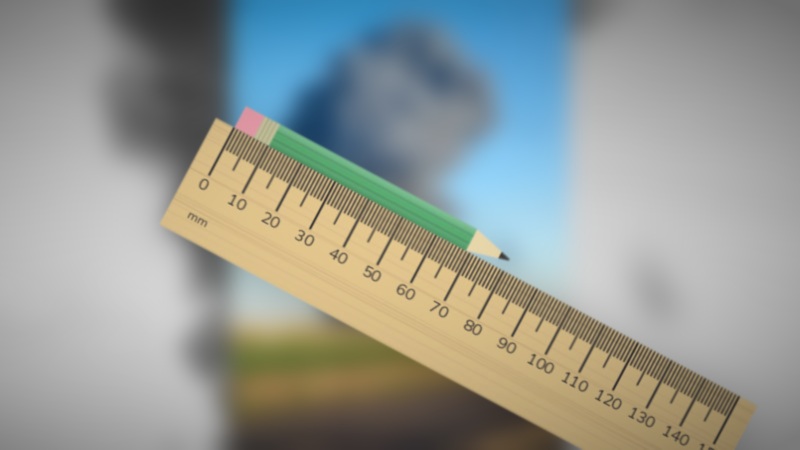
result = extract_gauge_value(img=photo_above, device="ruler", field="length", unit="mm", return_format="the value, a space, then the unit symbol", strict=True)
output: 80 mm
